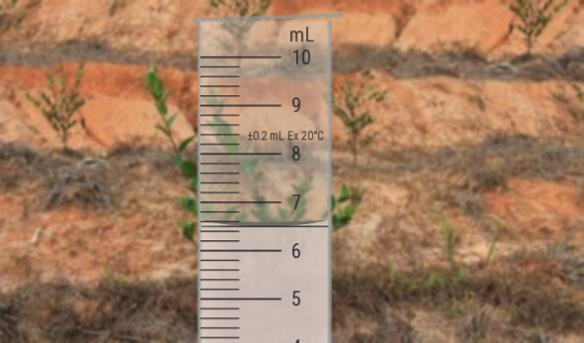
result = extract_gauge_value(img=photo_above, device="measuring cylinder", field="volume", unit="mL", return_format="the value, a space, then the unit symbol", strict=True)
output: 6.5 mL
